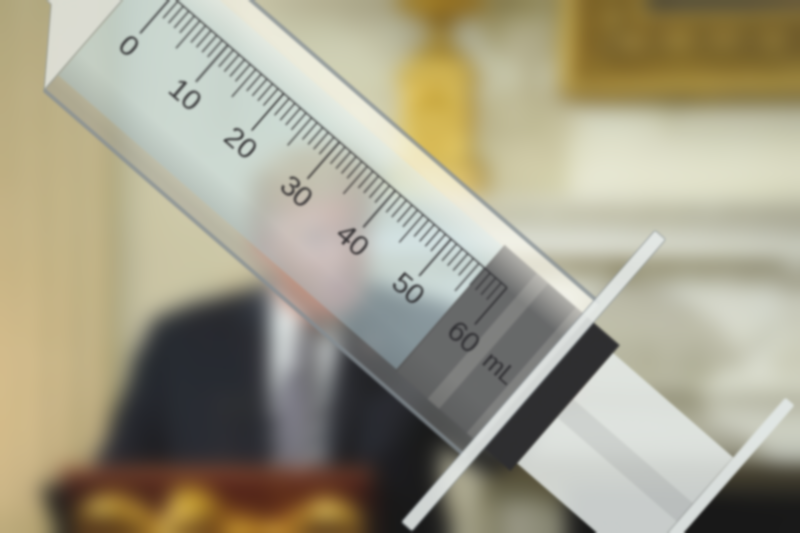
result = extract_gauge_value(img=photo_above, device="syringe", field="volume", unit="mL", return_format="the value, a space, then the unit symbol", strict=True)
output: 56 mL
